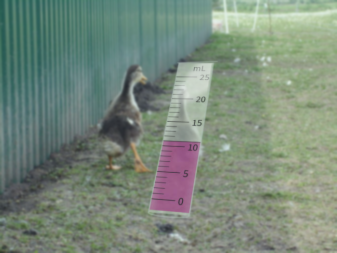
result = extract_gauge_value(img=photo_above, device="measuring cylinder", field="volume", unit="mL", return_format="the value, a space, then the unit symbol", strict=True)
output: 11 mL
